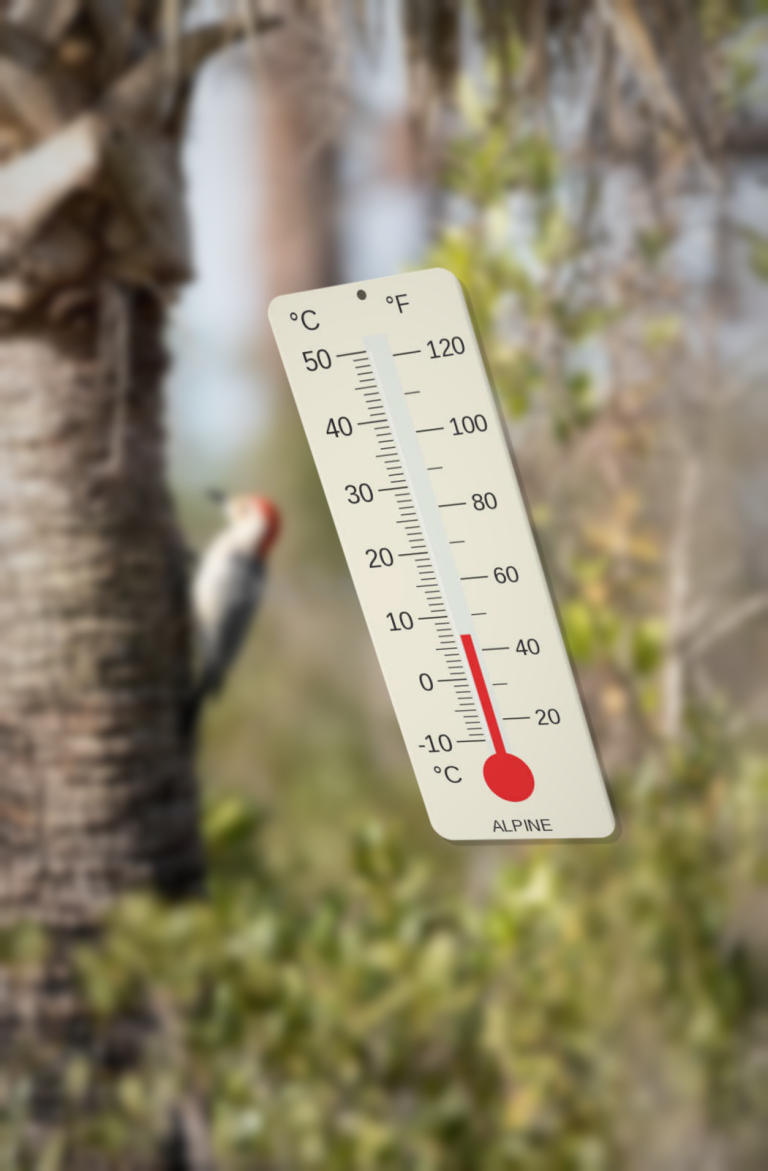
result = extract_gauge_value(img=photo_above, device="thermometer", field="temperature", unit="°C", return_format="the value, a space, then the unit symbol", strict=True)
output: 7 °C
